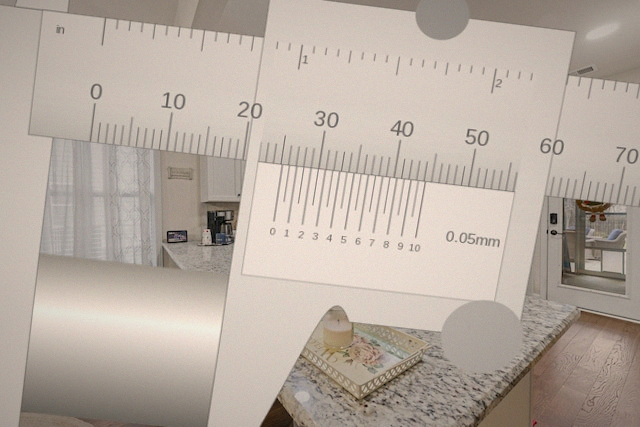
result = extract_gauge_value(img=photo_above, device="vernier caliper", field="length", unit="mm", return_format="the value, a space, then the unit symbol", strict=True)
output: 25.2 mm
